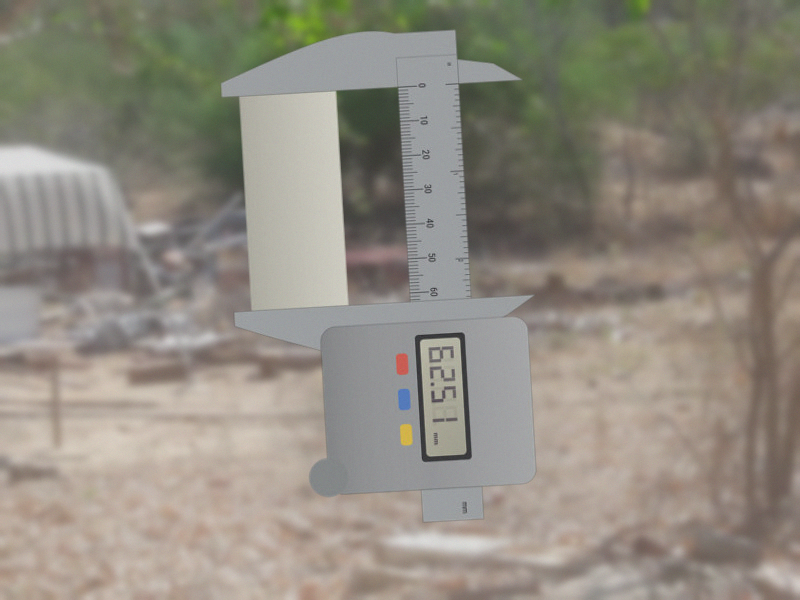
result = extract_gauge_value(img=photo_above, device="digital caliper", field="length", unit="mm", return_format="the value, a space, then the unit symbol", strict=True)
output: 62.51 mm
